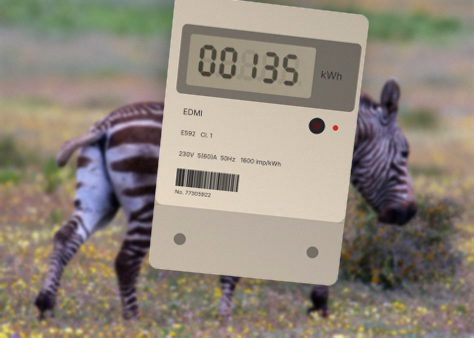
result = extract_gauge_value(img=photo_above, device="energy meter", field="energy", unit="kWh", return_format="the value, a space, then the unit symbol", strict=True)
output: 135 kWh
